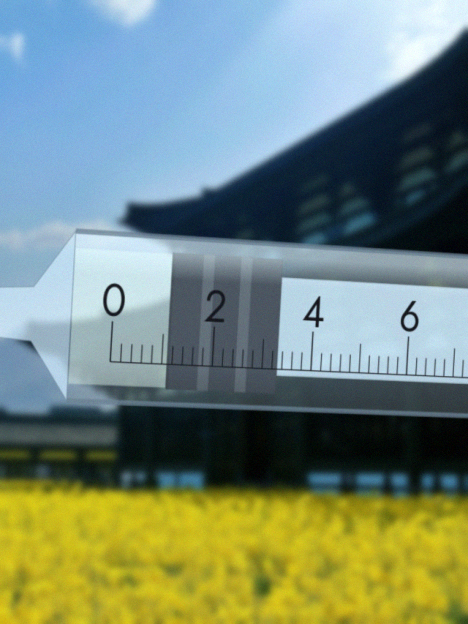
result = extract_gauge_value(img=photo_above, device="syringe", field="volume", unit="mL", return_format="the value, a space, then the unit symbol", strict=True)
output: 1.1 mL
